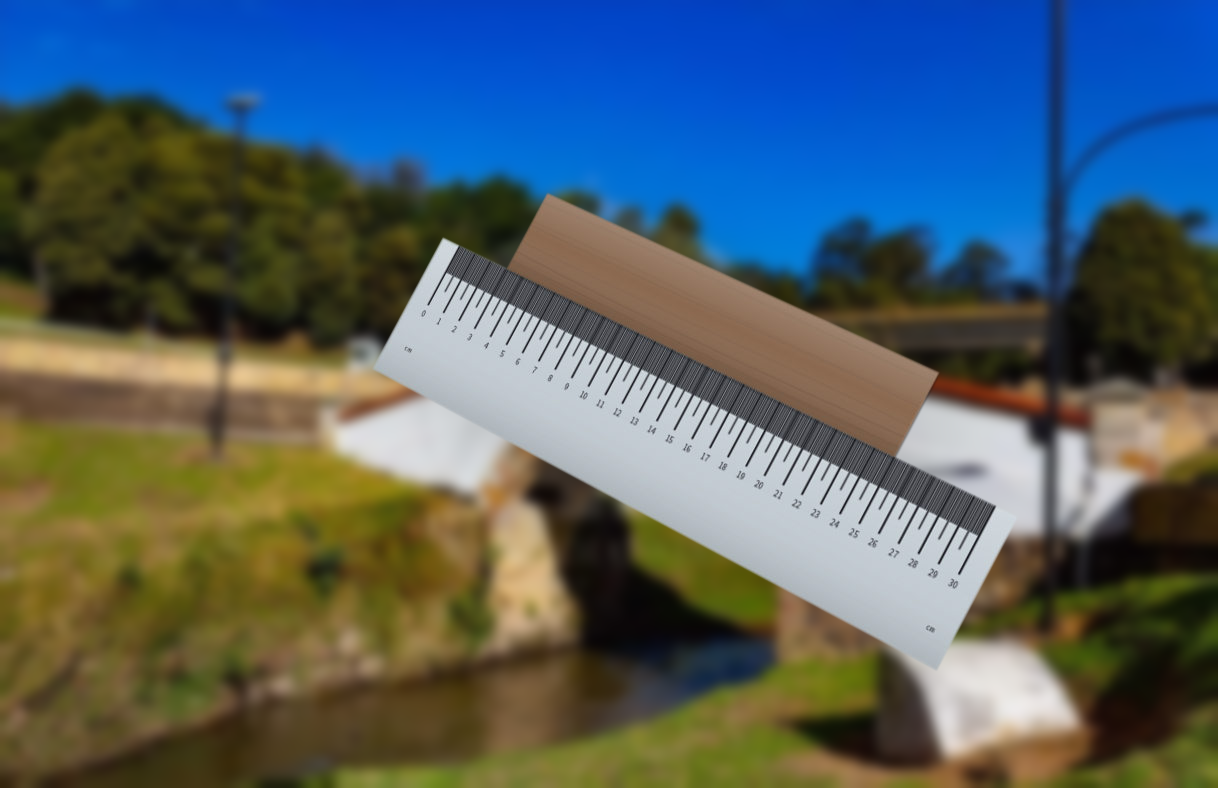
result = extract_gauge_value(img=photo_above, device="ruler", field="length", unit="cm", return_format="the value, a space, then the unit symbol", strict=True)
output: 22 cm
